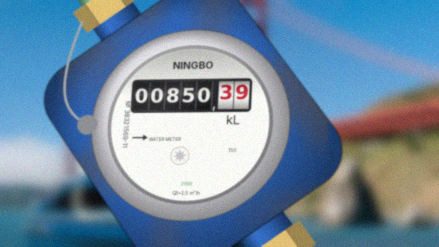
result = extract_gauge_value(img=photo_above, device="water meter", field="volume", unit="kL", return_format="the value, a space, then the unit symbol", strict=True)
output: 850.39 kL
